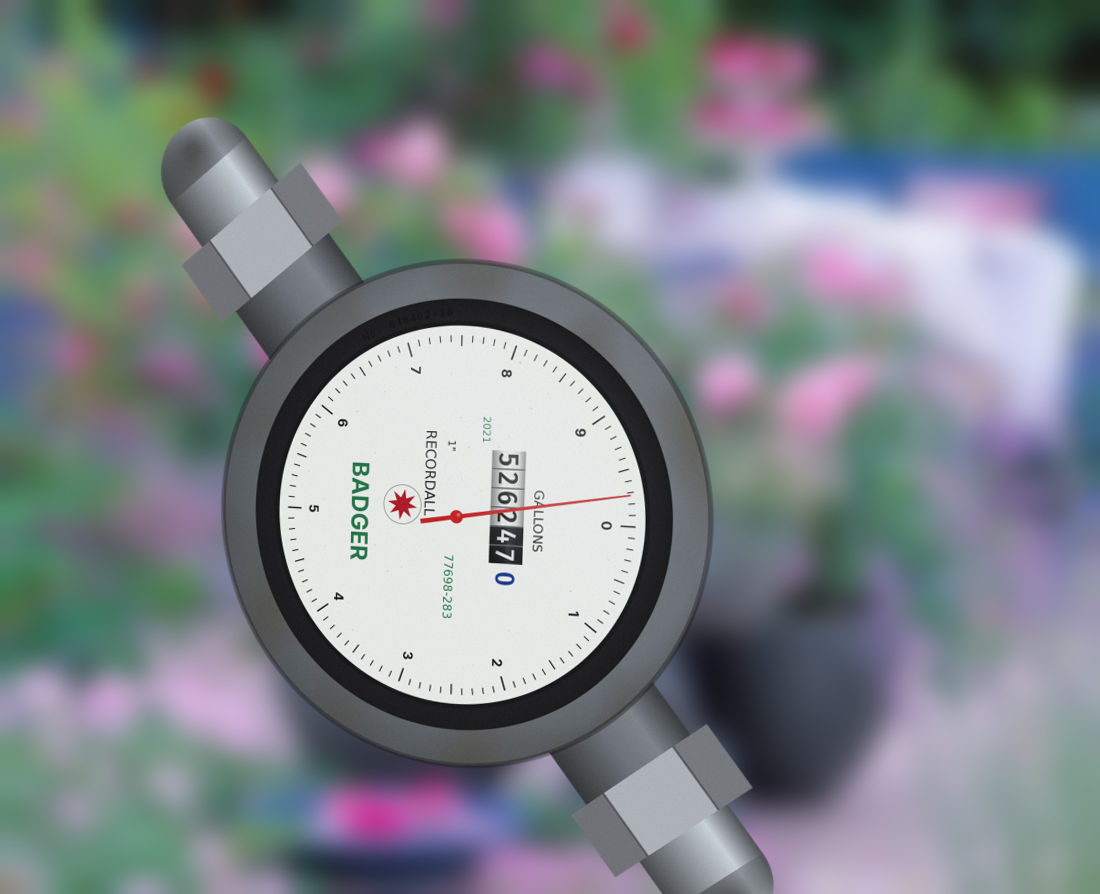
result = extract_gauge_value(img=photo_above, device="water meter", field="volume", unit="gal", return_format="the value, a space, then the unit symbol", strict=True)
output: 5262469.7 gal
